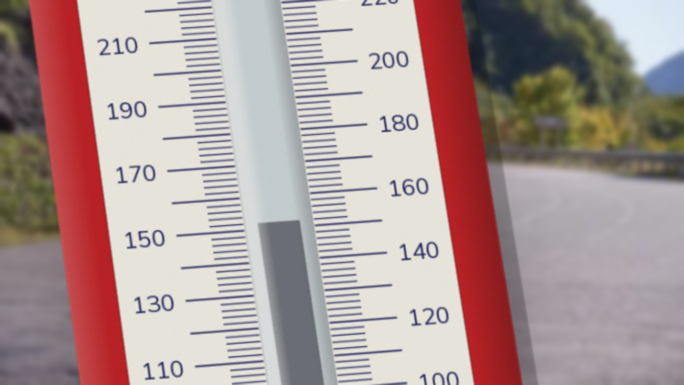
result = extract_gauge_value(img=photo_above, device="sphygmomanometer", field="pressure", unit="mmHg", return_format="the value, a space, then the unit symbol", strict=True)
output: 152 mmHg
